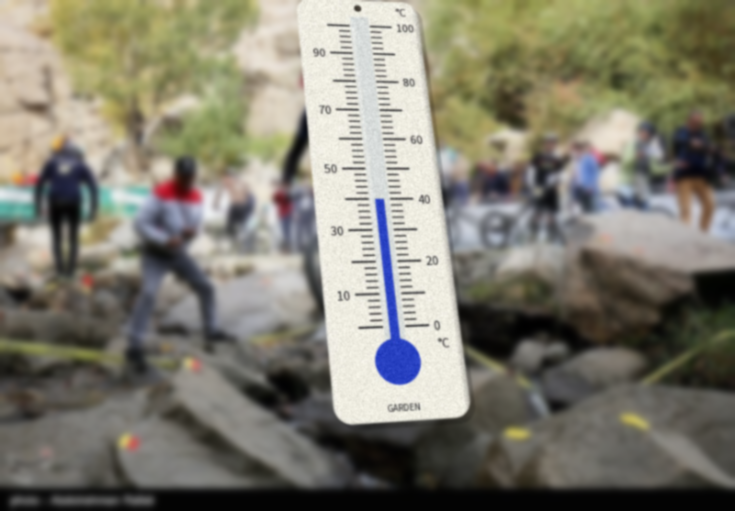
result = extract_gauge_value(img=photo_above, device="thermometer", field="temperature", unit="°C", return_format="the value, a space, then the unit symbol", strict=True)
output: 40 °C
